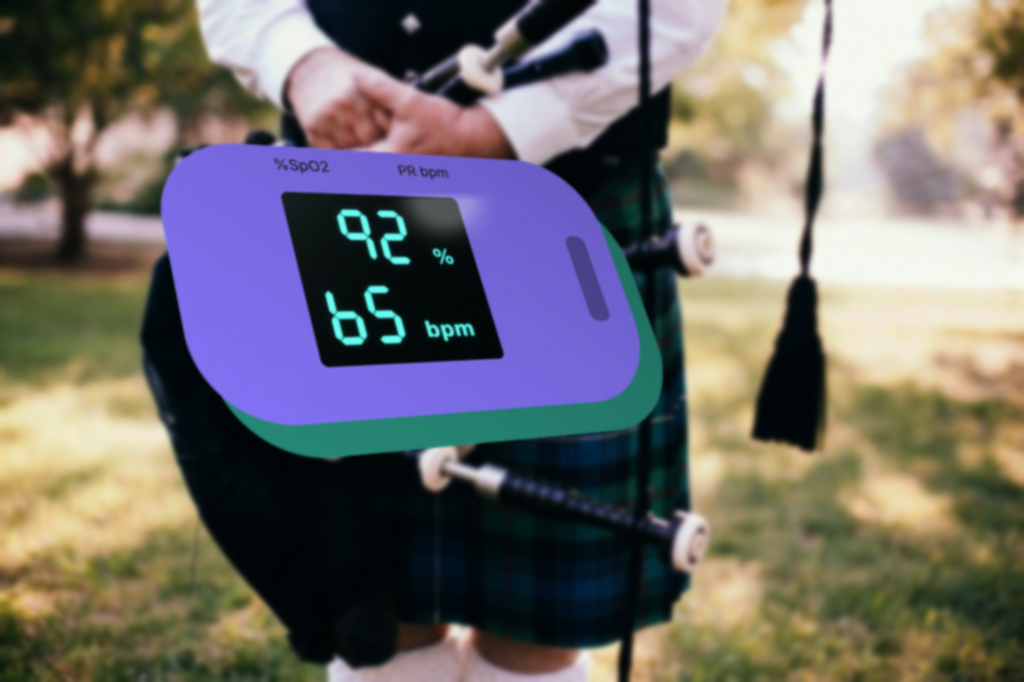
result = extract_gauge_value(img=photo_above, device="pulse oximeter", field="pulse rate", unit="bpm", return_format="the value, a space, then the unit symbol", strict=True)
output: 65 bpm
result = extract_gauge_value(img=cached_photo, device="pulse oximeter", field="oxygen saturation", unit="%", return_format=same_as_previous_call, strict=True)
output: 92 %
